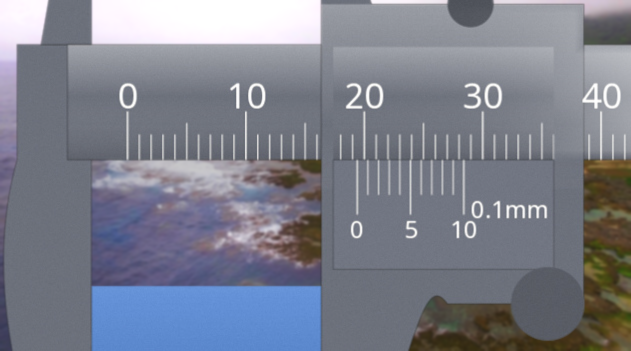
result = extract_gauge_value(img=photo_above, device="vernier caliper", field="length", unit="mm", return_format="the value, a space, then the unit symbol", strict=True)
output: 19.4 mm
